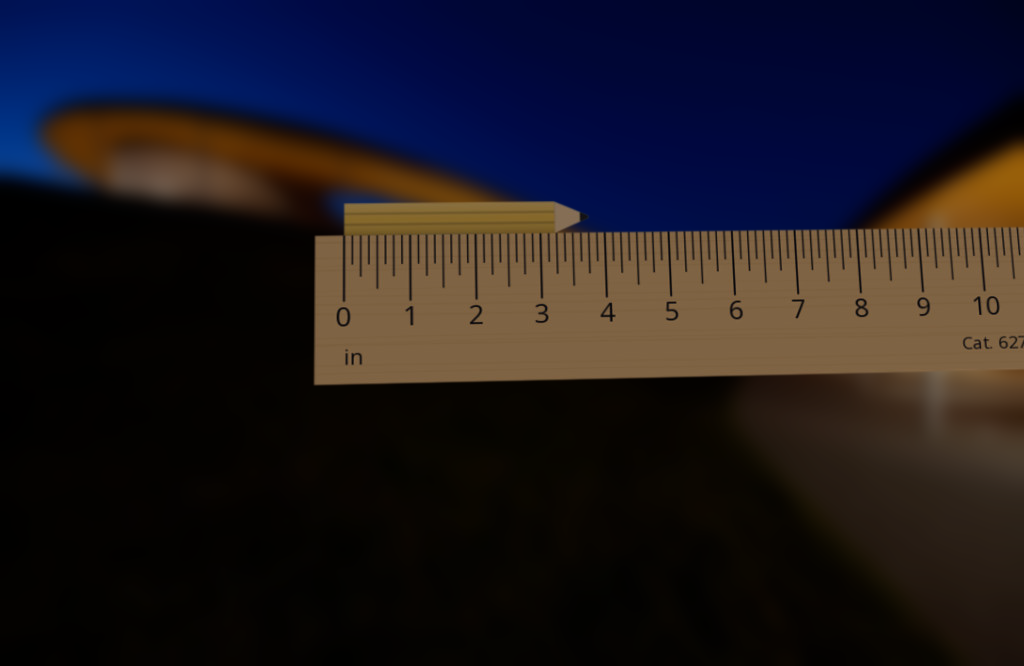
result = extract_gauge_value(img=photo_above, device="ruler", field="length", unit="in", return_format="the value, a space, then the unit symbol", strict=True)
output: 3.75 in
